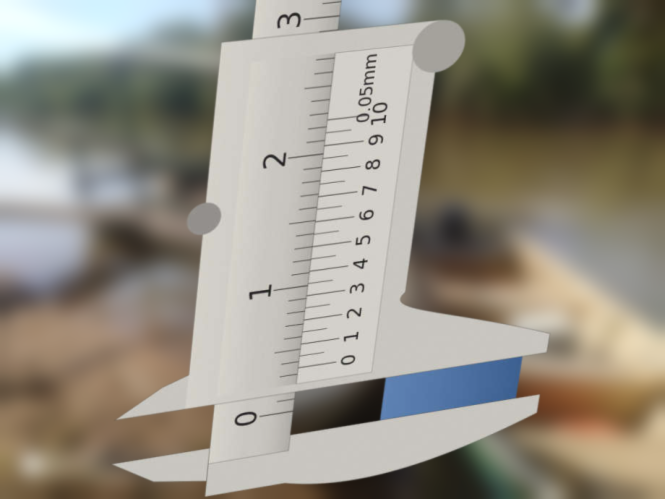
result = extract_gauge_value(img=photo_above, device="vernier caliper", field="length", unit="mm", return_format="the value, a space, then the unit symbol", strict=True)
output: 3.5 mm
